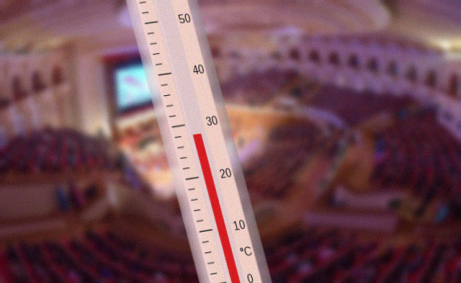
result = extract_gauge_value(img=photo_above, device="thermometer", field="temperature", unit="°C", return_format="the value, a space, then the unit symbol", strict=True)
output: 28 °C
